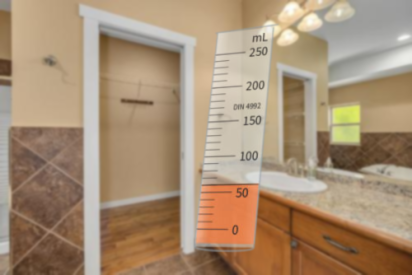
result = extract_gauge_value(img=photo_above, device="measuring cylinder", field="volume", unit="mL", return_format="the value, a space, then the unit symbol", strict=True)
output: 60 mL
